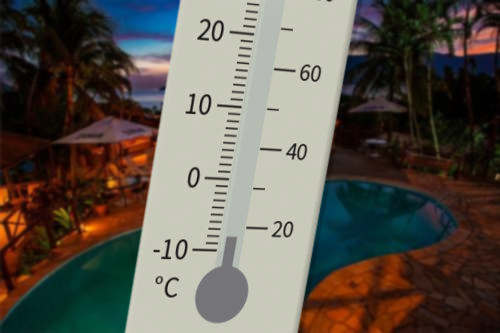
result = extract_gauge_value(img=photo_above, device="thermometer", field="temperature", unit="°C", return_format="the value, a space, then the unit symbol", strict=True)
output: -8 °C
